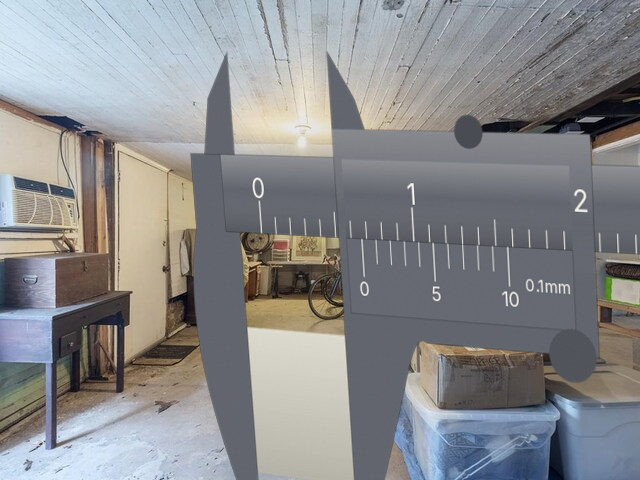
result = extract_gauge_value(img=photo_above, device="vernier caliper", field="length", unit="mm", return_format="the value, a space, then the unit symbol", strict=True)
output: 6.7 mm
